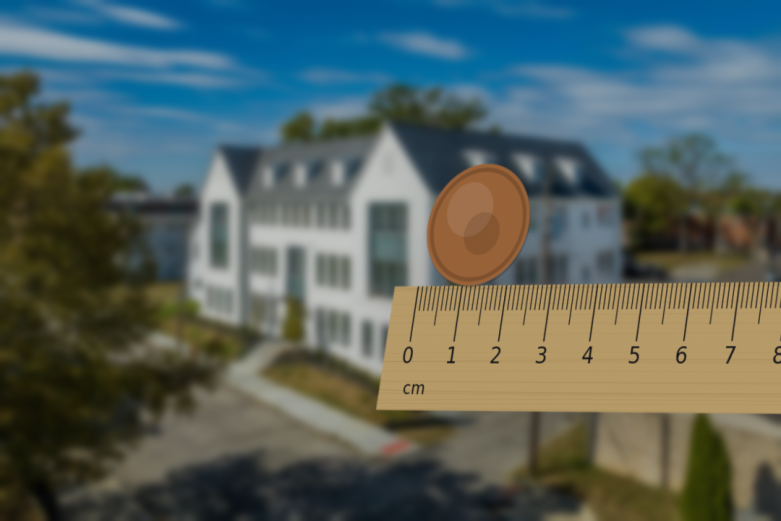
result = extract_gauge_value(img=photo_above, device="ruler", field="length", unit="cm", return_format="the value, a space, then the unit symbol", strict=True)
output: 2.3 cm
